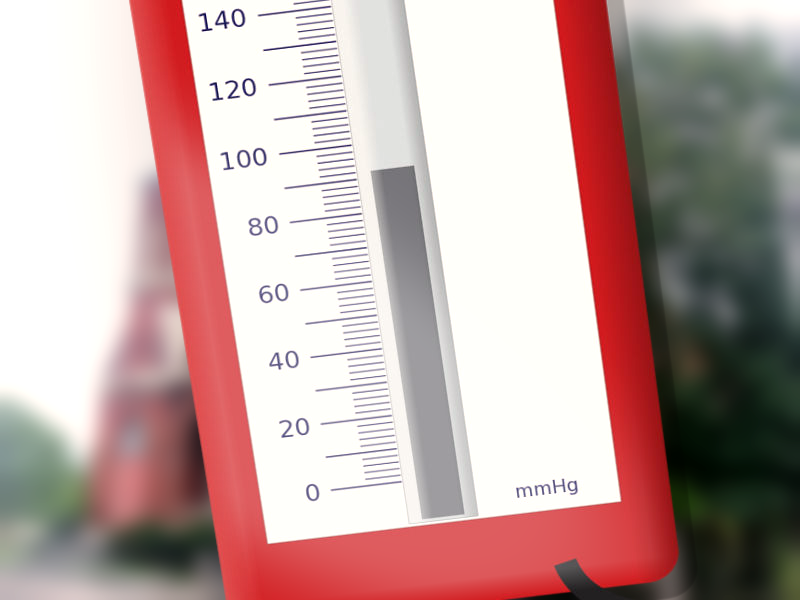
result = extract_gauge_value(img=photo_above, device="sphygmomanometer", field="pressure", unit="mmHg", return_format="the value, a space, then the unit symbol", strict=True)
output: 92 mmHg
